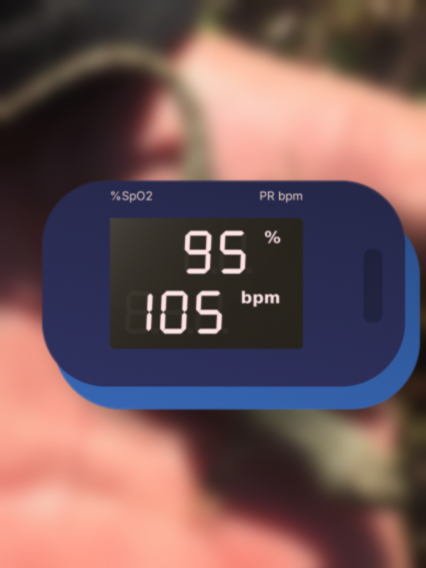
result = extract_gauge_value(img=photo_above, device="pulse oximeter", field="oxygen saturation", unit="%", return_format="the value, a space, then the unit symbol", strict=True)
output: 95 %
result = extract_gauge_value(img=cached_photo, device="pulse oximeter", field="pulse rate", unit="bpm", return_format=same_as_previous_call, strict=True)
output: 105 bpm
